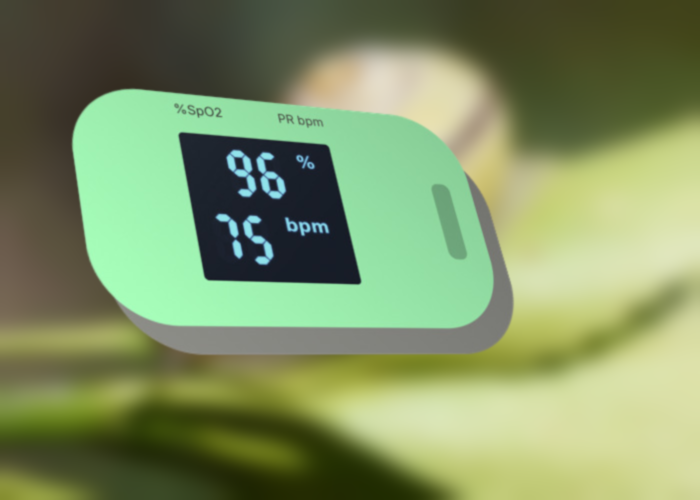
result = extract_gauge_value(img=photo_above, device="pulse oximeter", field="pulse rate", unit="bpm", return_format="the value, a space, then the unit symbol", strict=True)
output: 75 bpm
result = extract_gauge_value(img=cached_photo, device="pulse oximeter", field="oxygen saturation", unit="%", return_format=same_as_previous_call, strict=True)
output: 96 %
